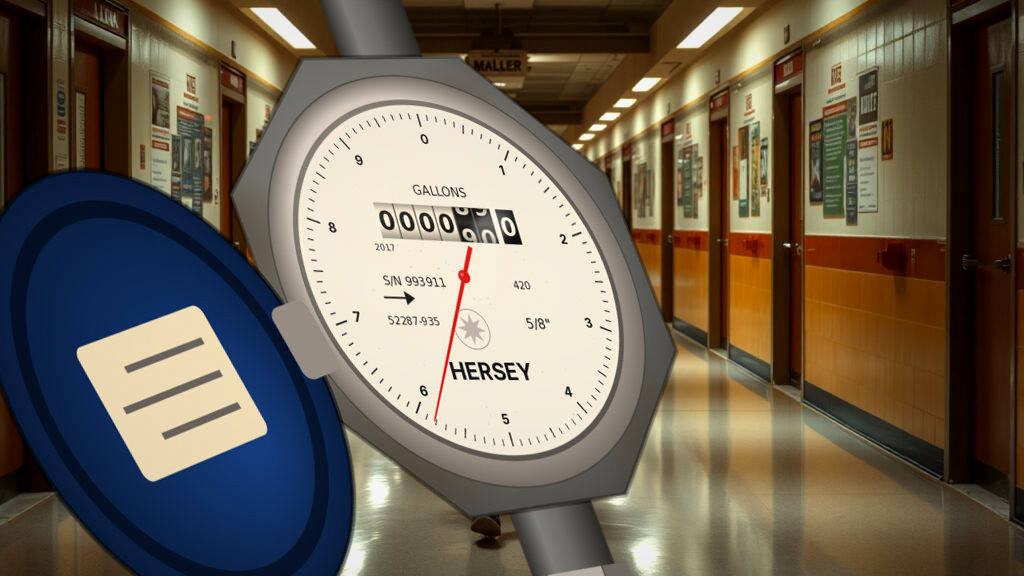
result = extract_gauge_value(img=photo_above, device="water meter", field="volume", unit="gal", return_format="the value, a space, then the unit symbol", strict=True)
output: 895.8 gal
